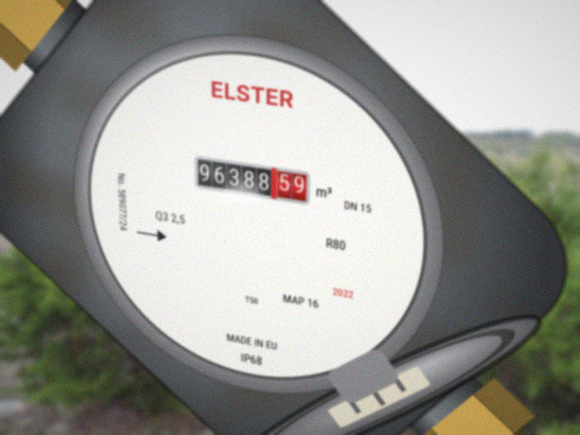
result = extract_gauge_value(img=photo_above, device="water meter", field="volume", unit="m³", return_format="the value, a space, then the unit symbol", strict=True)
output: 96388.59 m³
